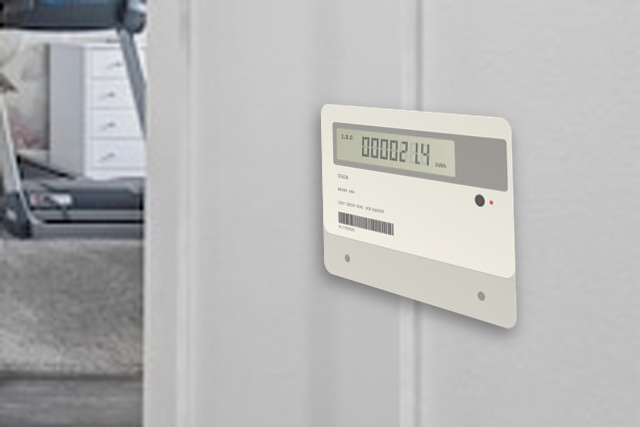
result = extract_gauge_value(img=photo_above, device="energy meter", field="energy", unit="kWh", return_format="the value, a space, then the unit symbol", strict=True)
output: 21.4 kWh
